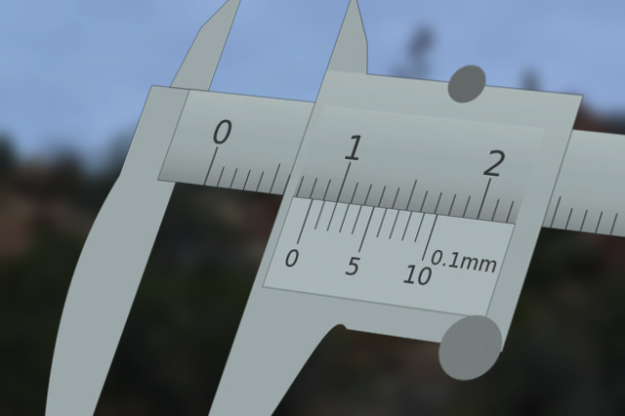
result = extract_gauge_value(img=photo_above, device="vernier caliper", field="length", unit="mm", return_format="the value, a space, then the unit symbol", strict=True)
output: 8.2 mm
